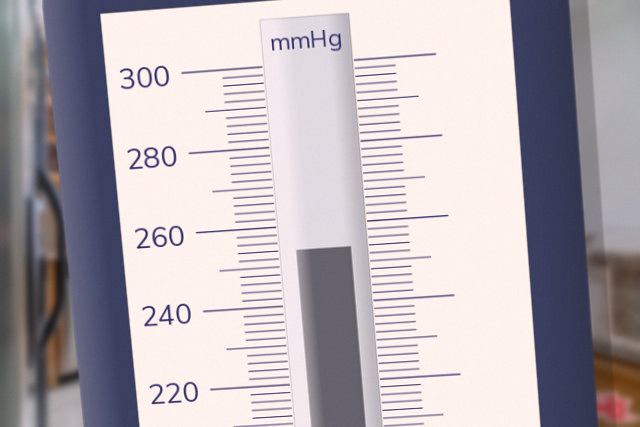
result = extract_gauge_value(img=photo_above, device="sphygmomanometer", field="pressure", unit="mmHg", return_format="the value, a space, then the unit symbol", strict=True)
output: 254 mmHg
